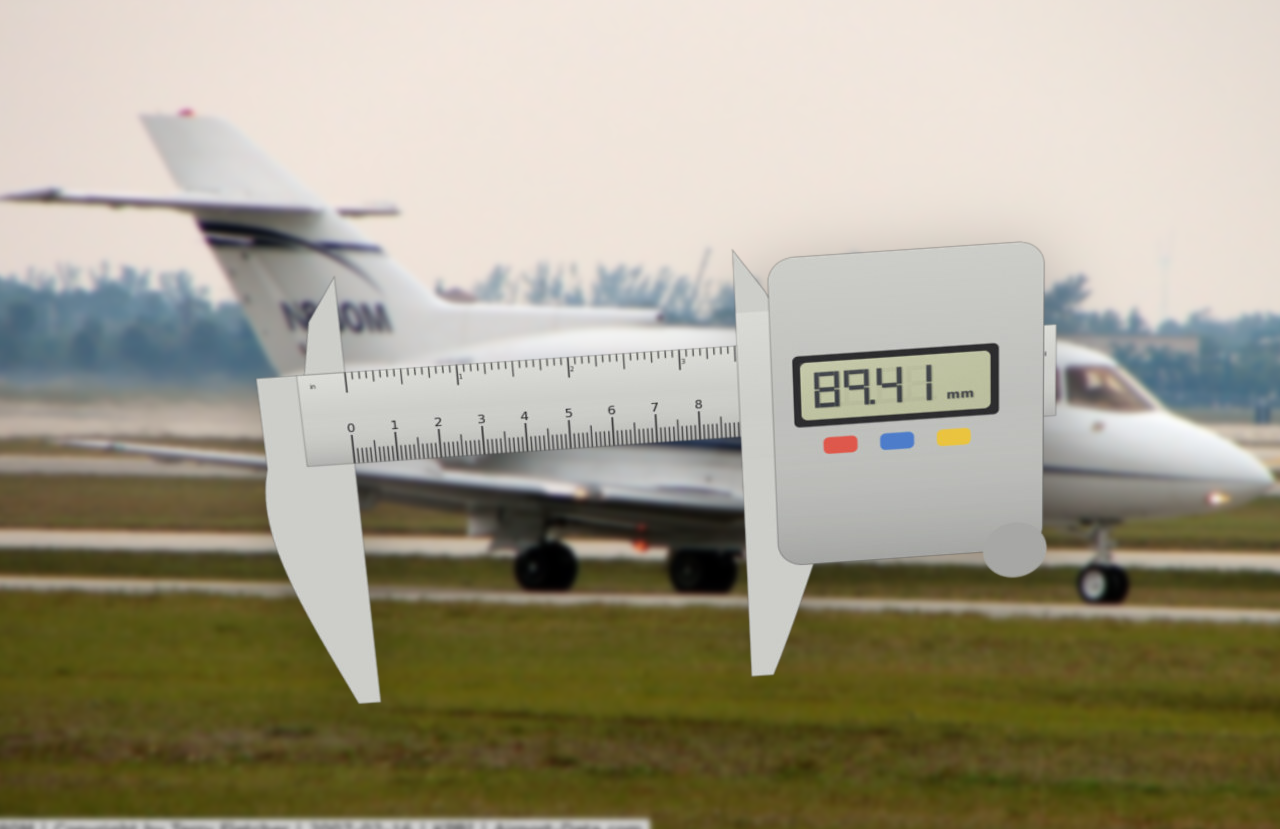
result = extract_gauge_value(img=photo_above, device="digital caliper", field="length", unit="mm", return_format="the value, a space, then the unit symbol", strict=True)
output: 89.41 mm
